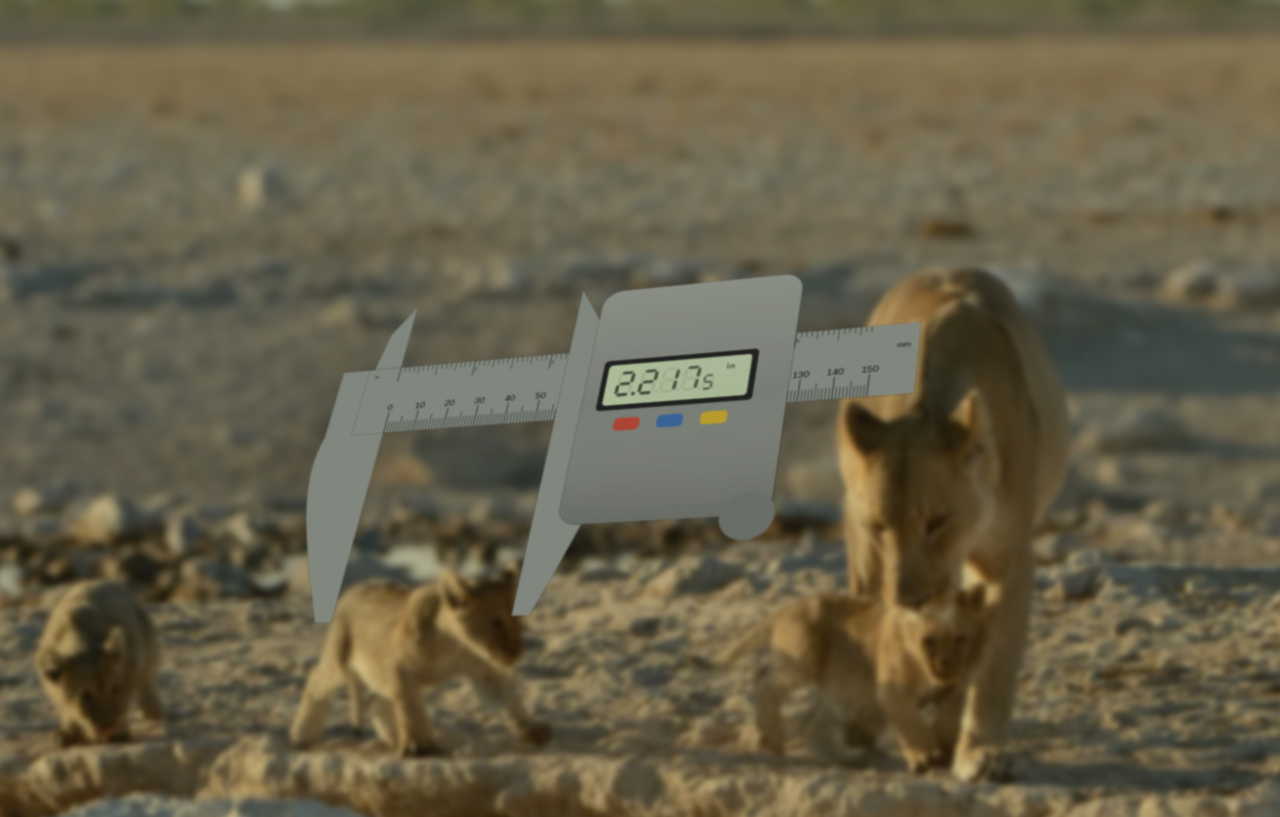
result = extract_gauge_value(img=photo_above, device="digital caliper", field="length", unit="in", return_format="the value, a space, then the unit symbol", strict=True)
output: 2.2175 in
